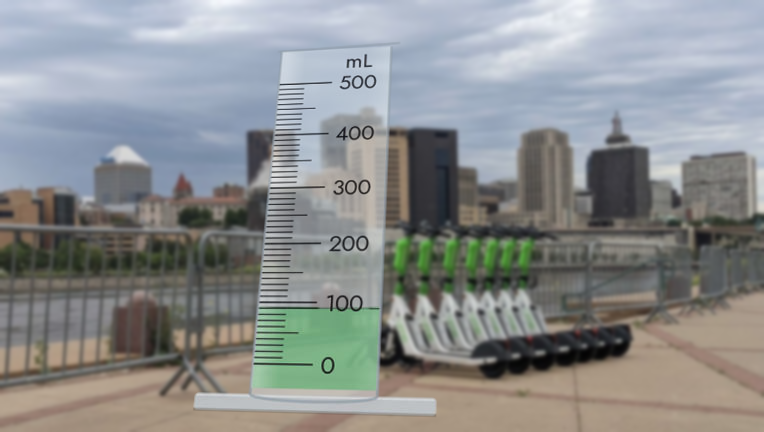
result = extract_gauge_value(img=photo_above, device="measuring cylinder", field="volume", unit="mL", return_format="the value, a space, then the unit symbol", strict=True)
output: 90 mL
